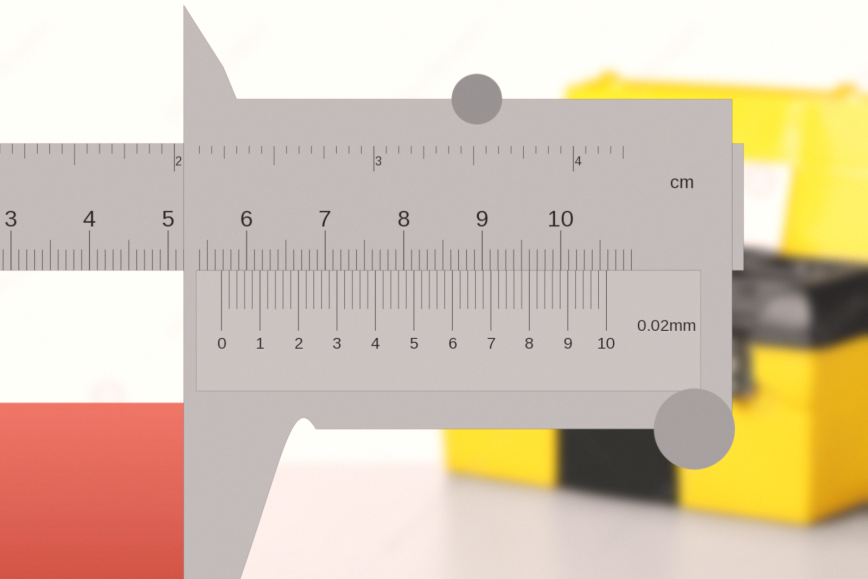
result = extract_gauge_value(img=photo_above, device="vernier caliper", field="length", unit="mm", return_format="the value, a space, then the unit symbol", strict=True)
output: 56.8 mm
